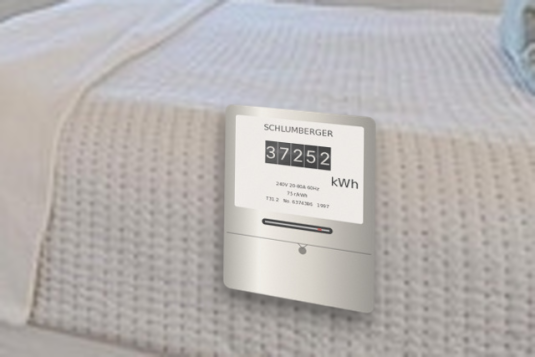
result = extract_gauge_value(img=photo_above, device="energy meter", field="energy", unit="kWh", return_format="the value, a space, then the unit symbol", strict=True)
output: 37252 kWh
